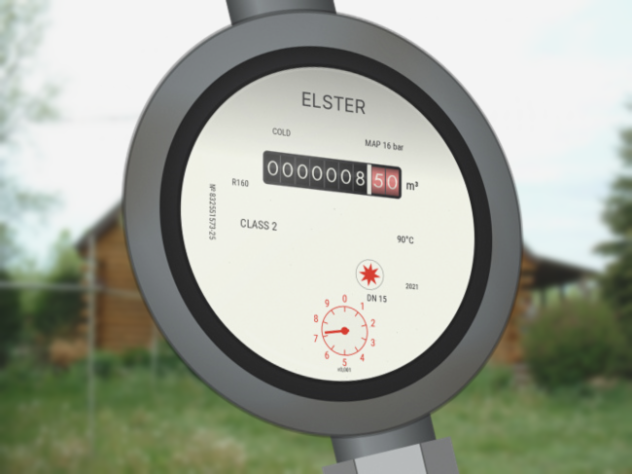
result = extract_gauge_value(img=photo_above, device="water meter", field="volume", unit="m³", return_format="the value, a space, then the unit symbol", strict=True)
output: 8.507 m³
